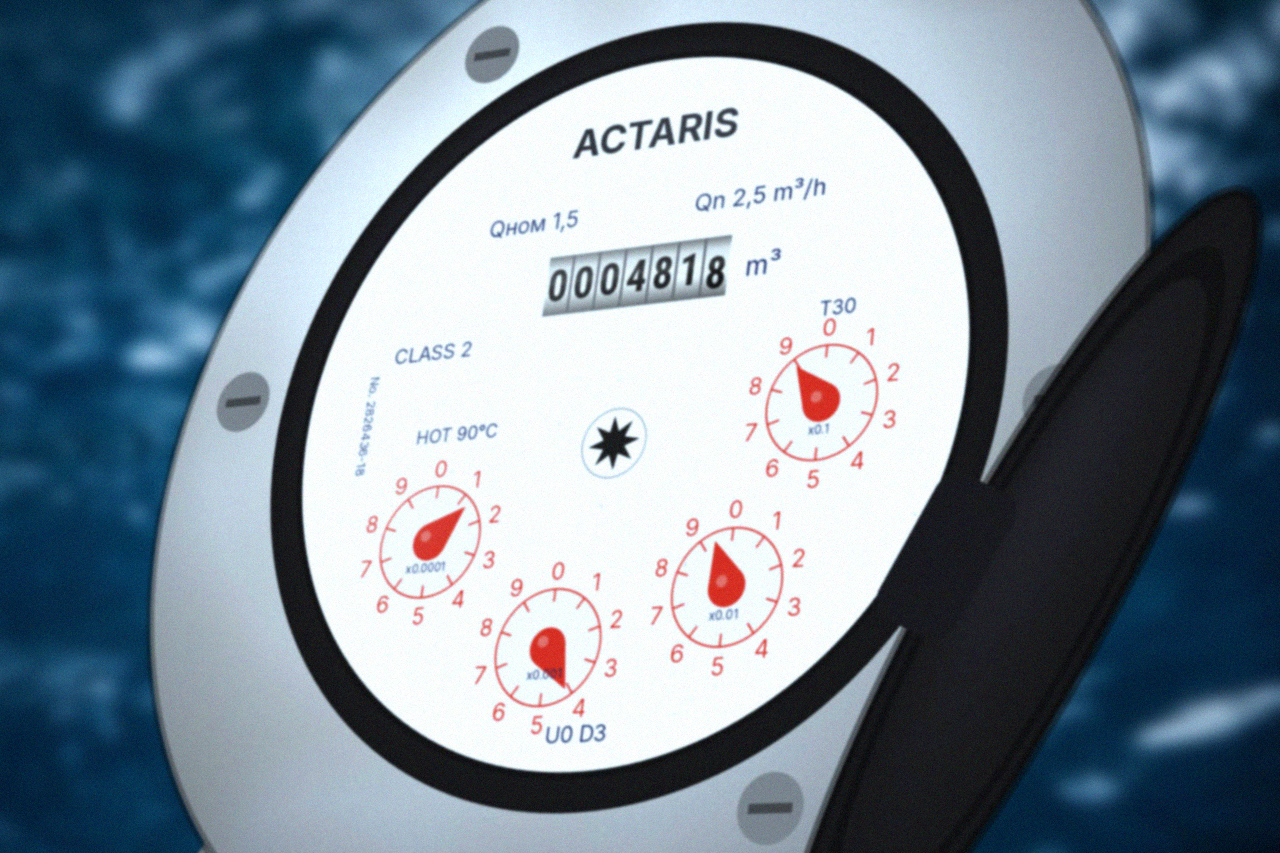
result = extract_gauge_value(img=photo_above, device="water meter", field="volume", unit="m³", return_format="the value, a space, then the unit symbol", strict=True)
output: 4817.8941 m³
